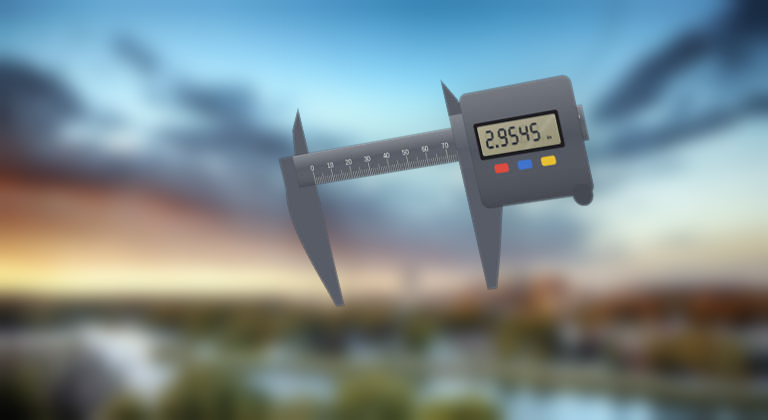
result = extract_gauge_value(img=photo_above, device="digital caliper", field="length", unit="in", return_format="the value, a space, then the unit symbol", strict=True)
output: 2.9545 in
